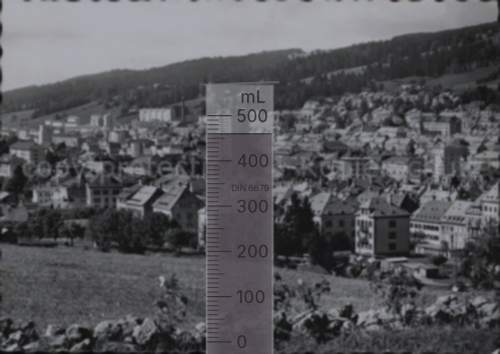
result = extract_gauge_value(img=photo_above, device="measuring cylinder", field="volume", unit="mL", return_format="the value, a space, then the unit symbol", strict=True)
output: 460 mL
